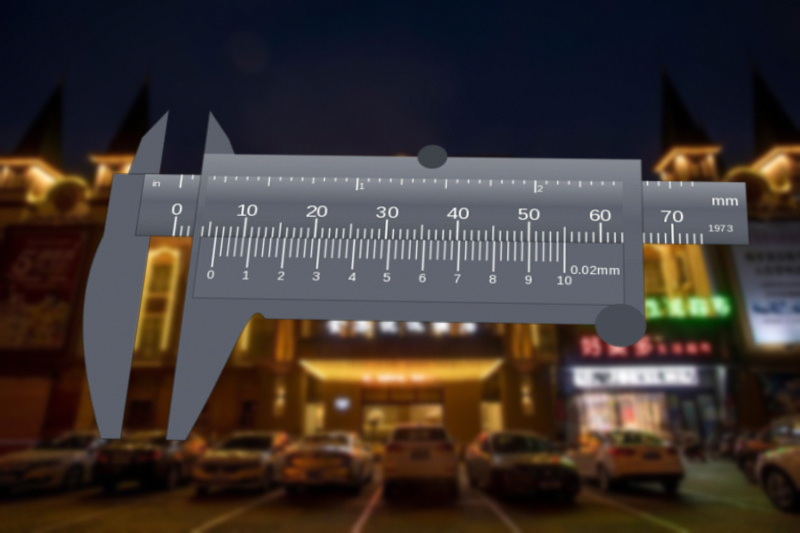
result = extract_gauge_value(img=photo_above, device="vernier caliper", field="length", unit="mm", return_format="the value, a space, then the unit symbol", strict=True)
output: 6.0 mm
